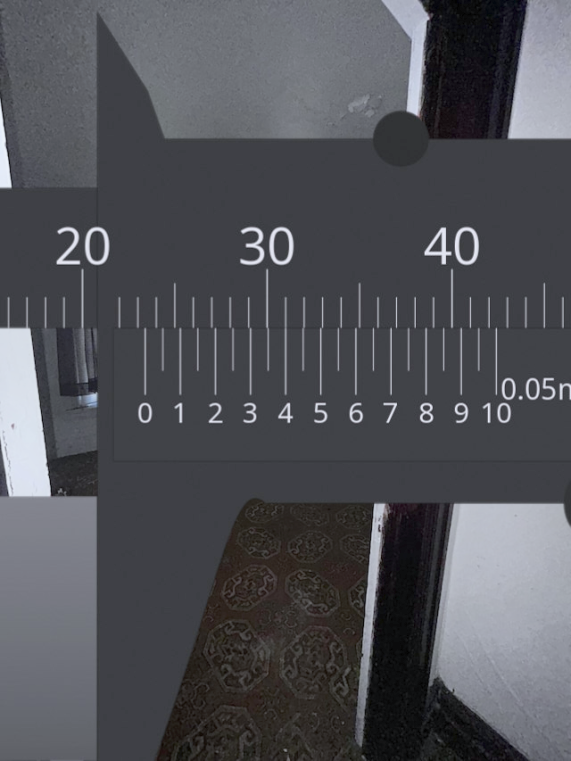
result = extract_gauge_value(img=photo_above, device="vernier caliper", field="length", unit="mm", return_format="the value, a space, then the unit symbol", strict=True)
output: 23.4 mm
